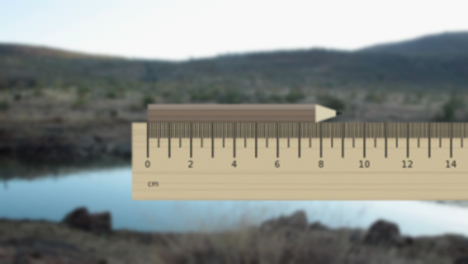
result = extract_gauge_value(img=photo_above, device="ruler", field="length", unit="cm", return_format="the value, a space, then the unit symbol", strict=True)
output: 9 cm
